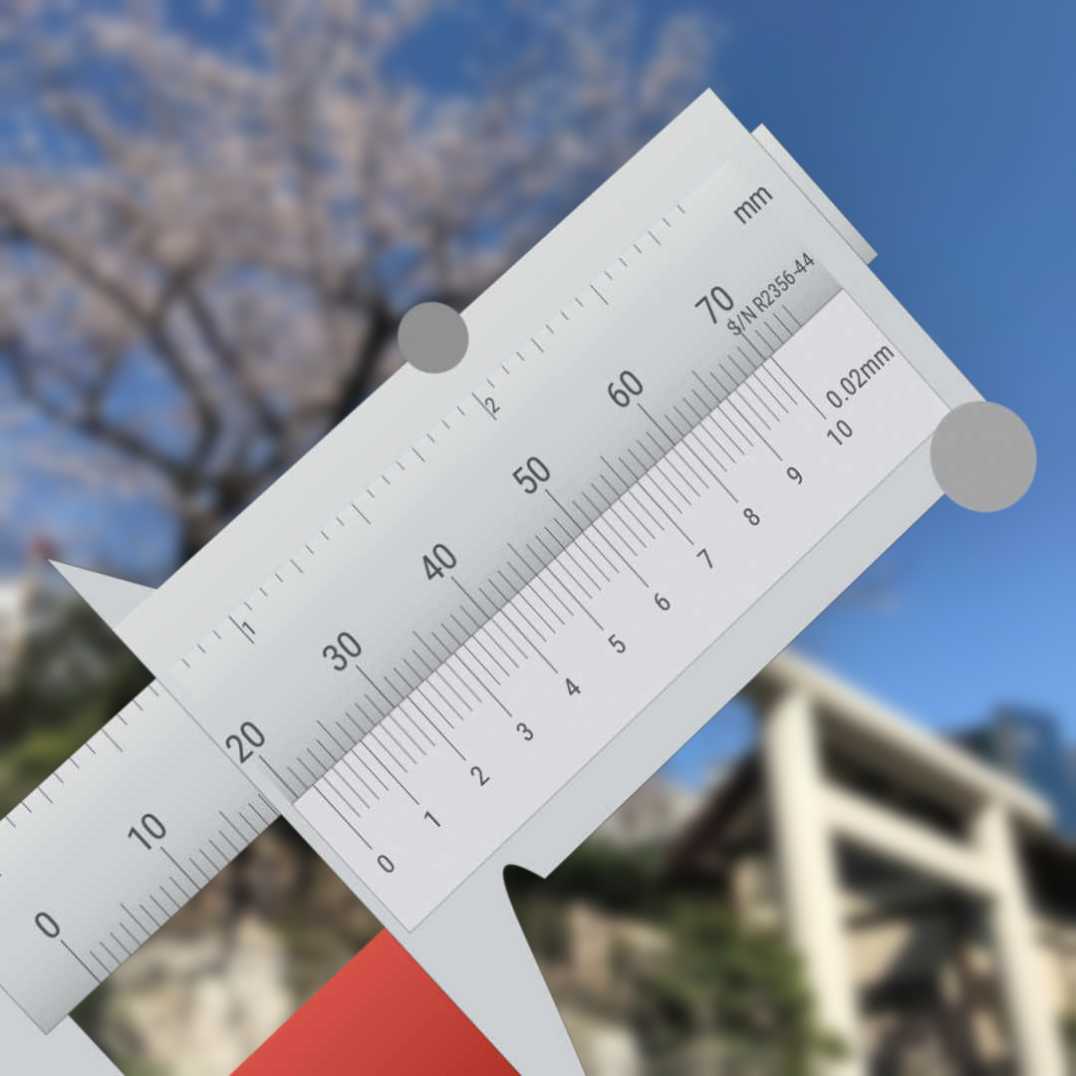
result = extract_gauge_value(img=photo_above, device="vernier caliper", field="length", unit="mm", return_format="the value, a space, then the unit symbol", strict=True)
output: 21.5 mm
